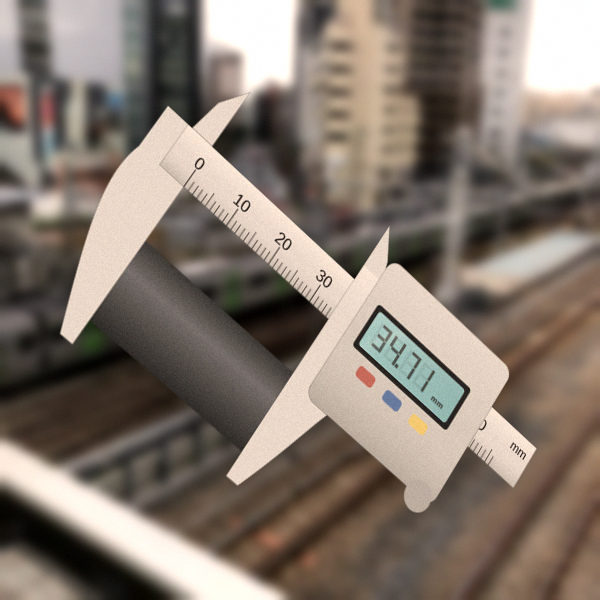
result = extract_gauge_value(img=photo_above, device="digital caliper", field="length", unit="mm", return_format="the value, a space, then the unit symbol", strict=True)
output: 34.71 mm
